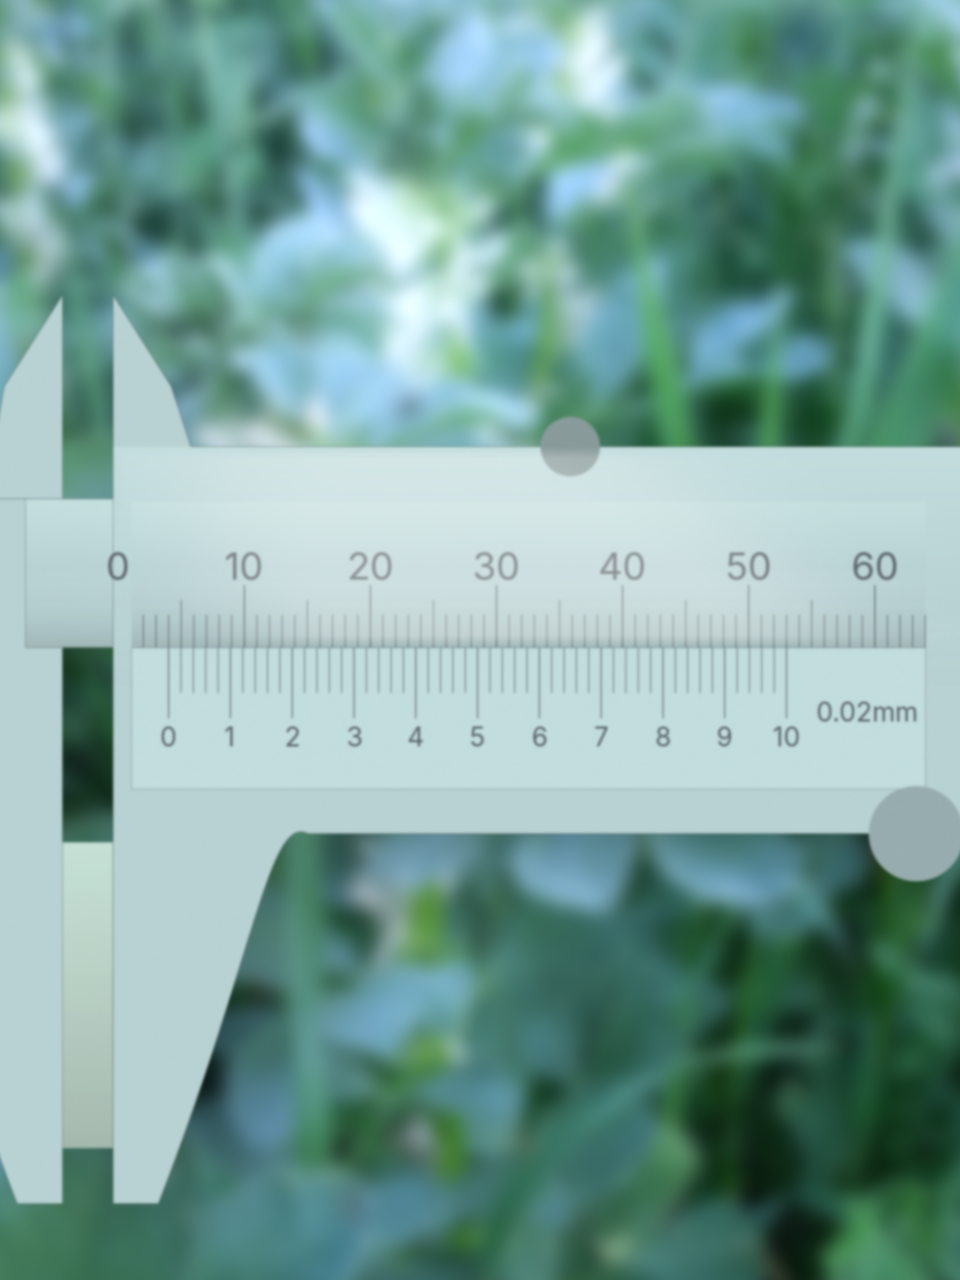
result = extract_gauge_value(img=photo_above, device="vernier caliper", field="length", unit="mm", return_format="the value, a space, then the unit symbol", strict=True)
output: 4.0 mm
